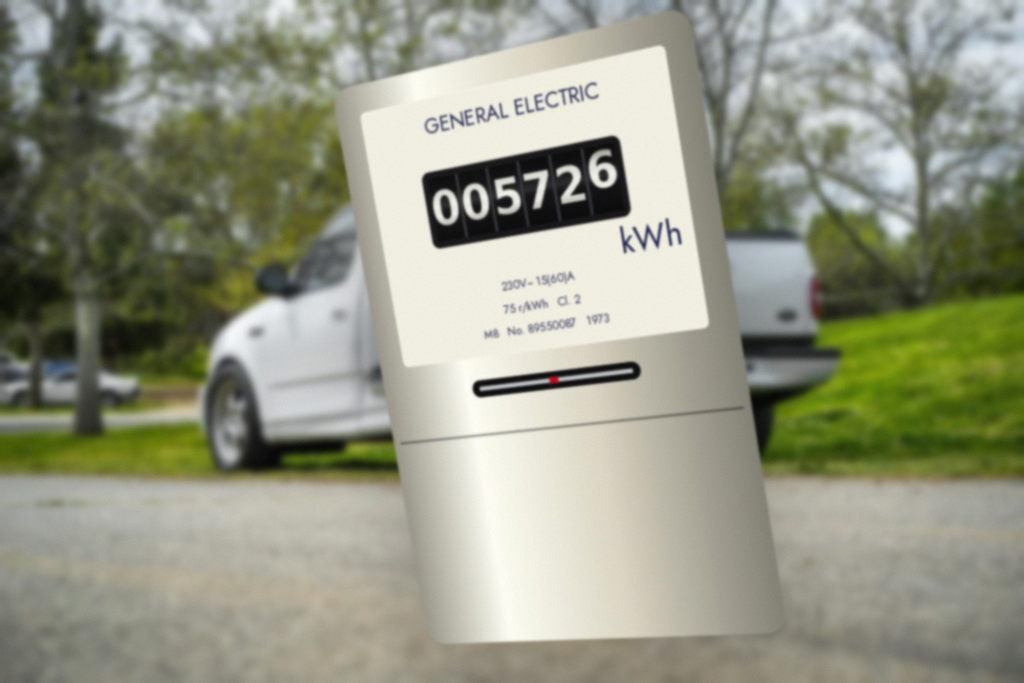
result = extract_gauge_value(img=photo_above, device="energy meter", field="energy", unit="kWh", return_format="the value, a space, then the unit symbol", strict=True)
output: 5726 kWh
